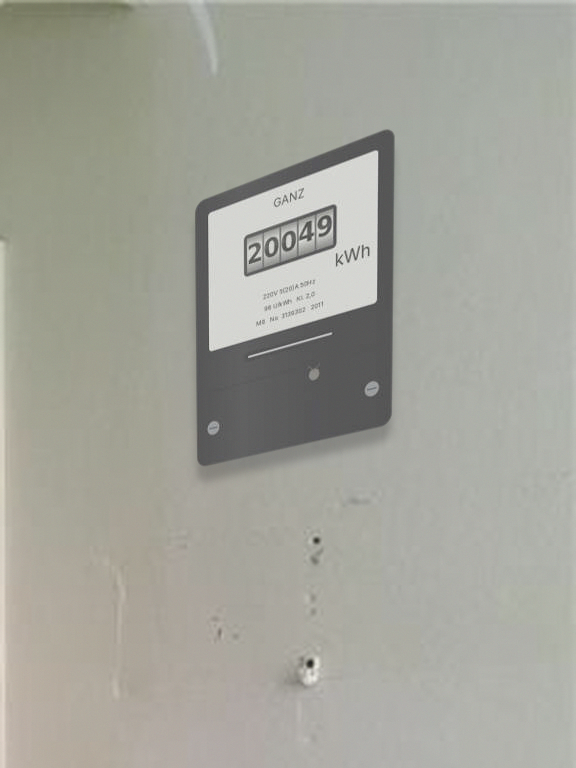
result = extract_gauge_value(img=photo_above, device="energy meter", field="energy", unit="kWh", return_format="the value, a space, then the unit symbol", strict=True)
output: 20049 kWh
